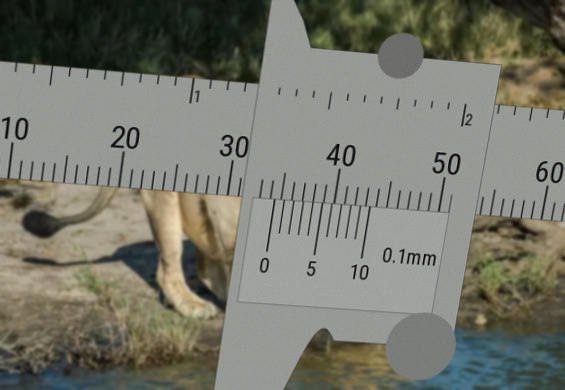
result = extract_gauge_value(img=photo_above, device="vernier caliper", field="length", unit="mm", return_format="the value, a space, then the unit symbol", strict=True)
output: 34.4 mm
